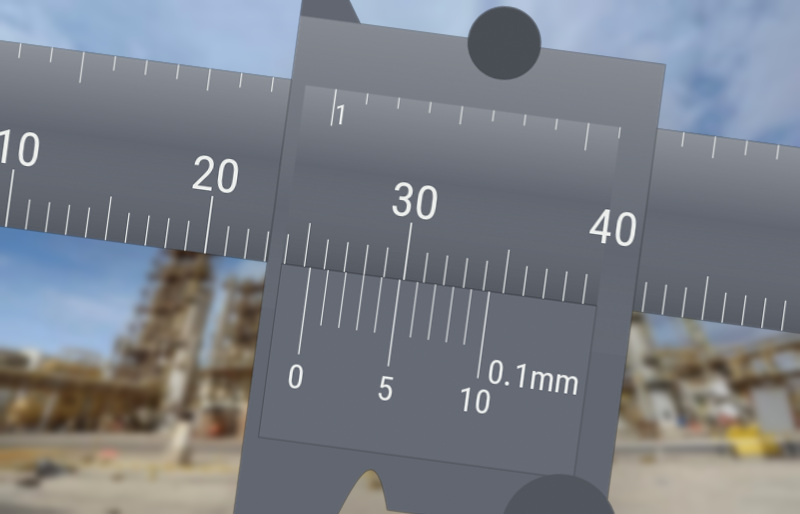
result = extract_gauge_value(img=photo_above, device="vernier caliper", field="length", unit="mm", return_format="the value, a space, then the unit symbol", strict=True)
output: 25.3 mm
